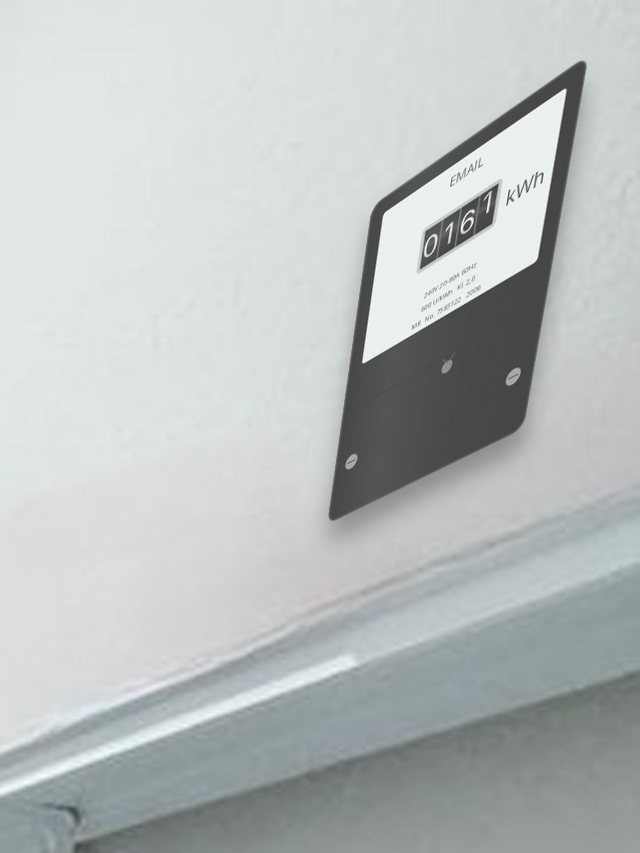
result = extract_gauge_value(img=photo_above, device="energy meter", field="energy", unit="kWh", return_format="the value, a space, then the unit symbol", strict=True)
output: 161 kWh
